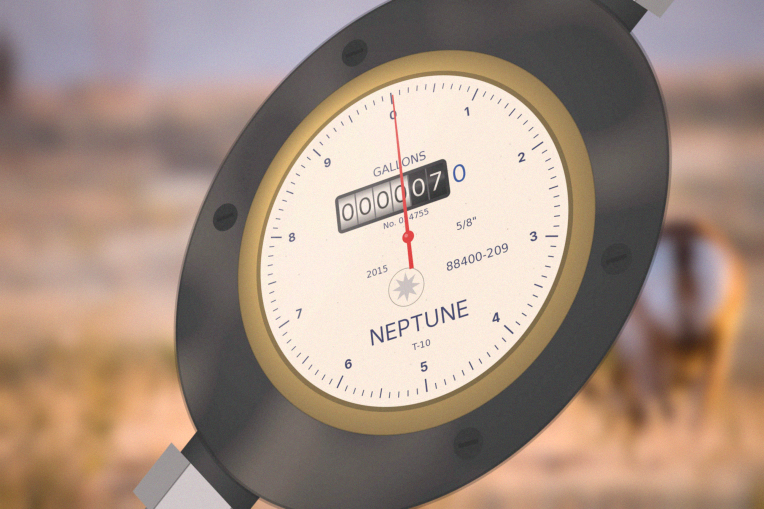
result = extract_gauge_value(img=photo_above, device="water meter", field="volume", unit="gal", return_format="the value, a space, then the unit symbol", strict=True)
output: 70.0 gal
